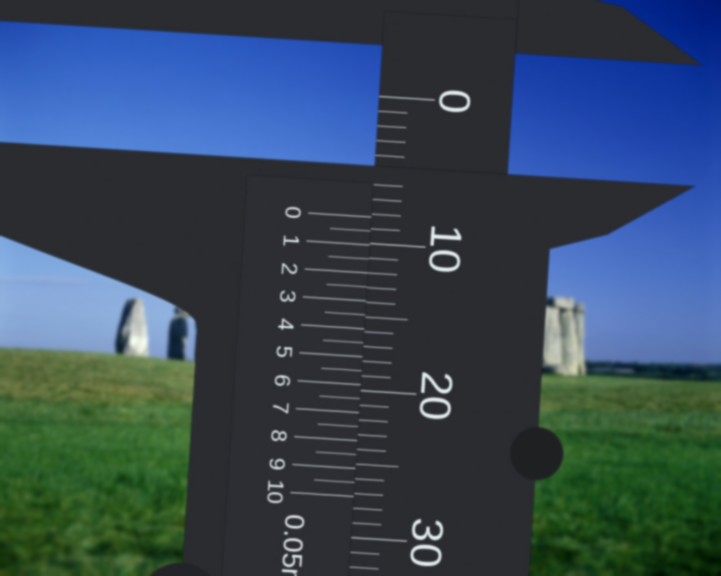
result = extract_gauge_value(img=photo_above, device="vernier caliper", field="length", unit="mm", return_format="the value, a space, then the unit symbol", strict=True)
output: 8.2 mm
